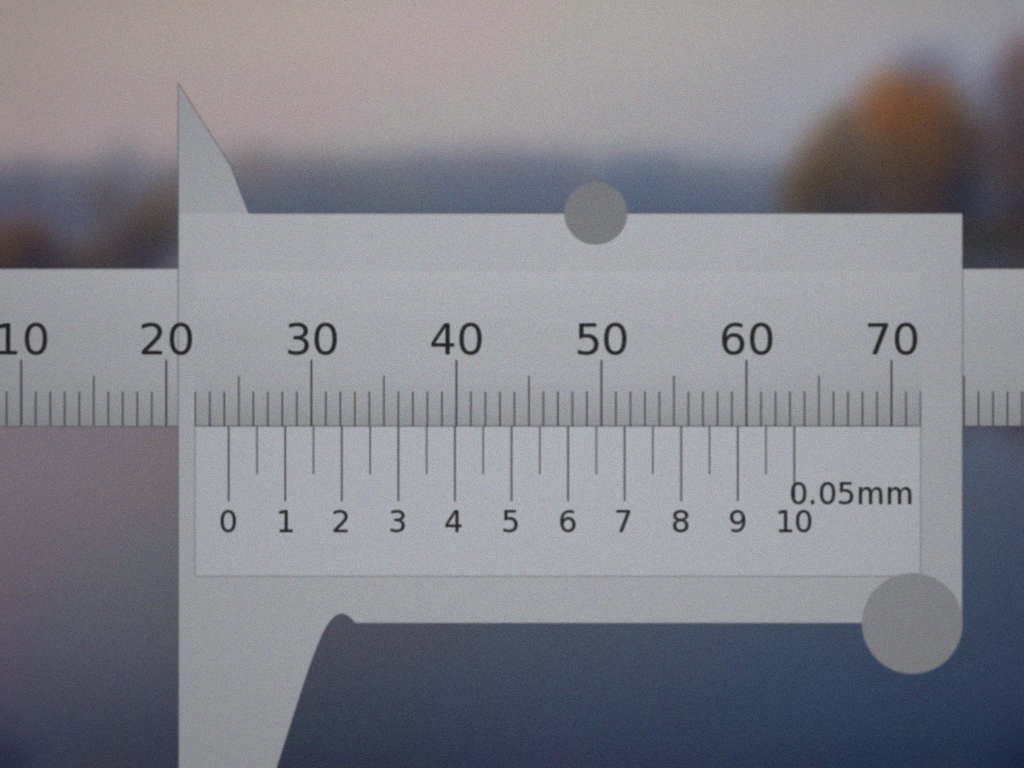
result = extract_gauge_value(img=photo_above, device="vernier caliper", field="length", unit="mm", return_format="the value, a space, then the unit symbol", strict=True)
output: 24.3 mm
